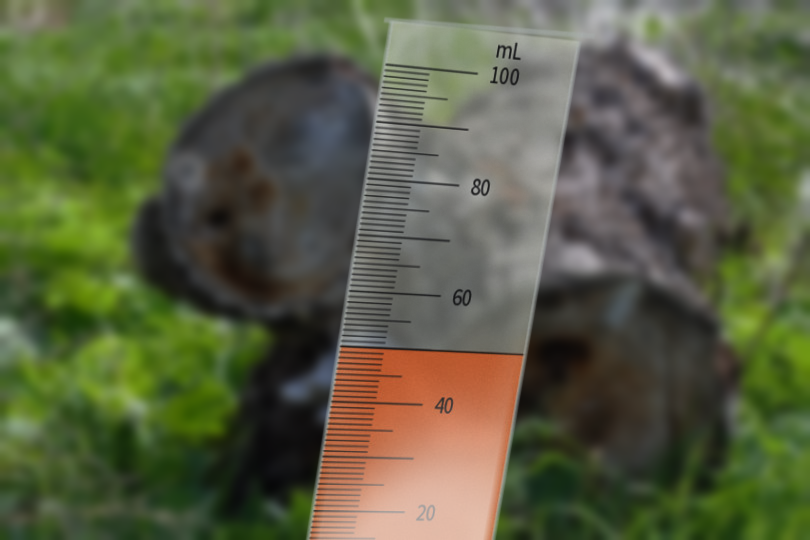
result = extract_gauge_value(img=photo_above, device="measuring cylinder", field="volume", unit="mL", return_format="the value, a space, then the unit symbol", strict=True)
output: 50 mL
